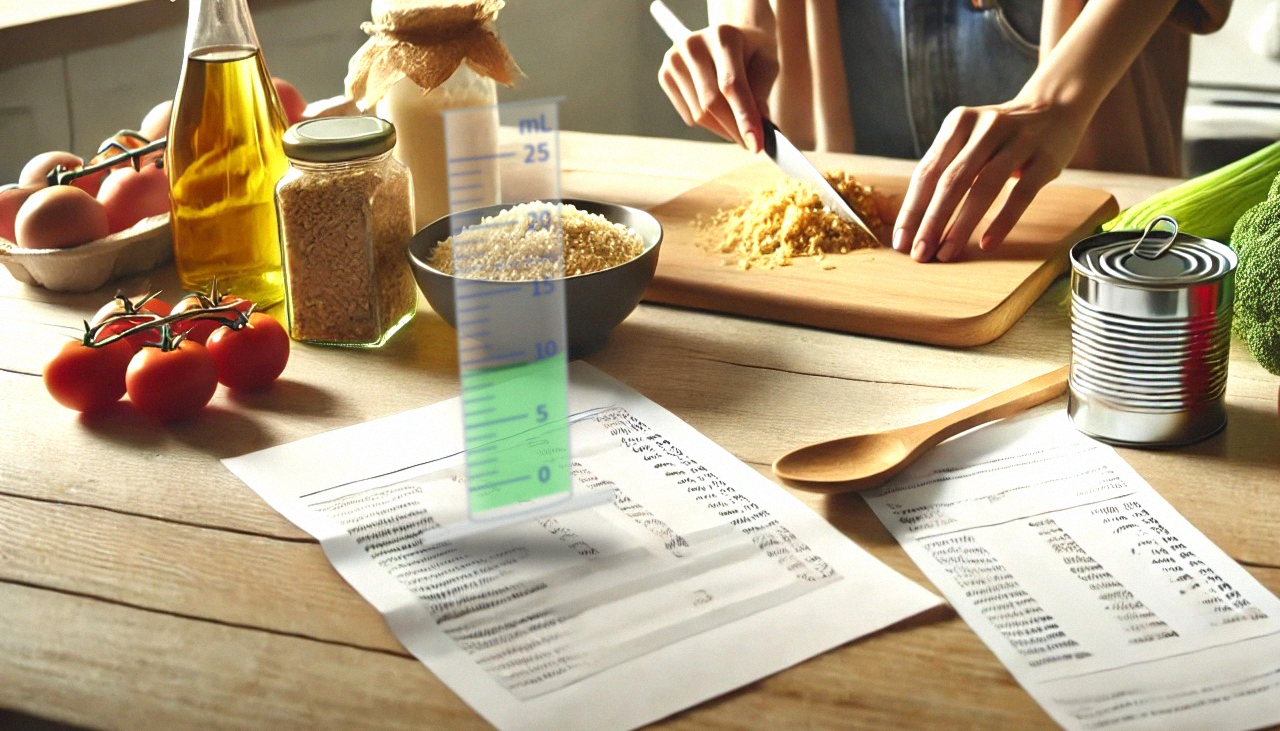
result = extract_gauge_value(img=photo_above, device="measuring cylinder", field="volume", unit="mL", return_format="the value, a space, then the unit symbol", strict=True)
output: 9 mL
